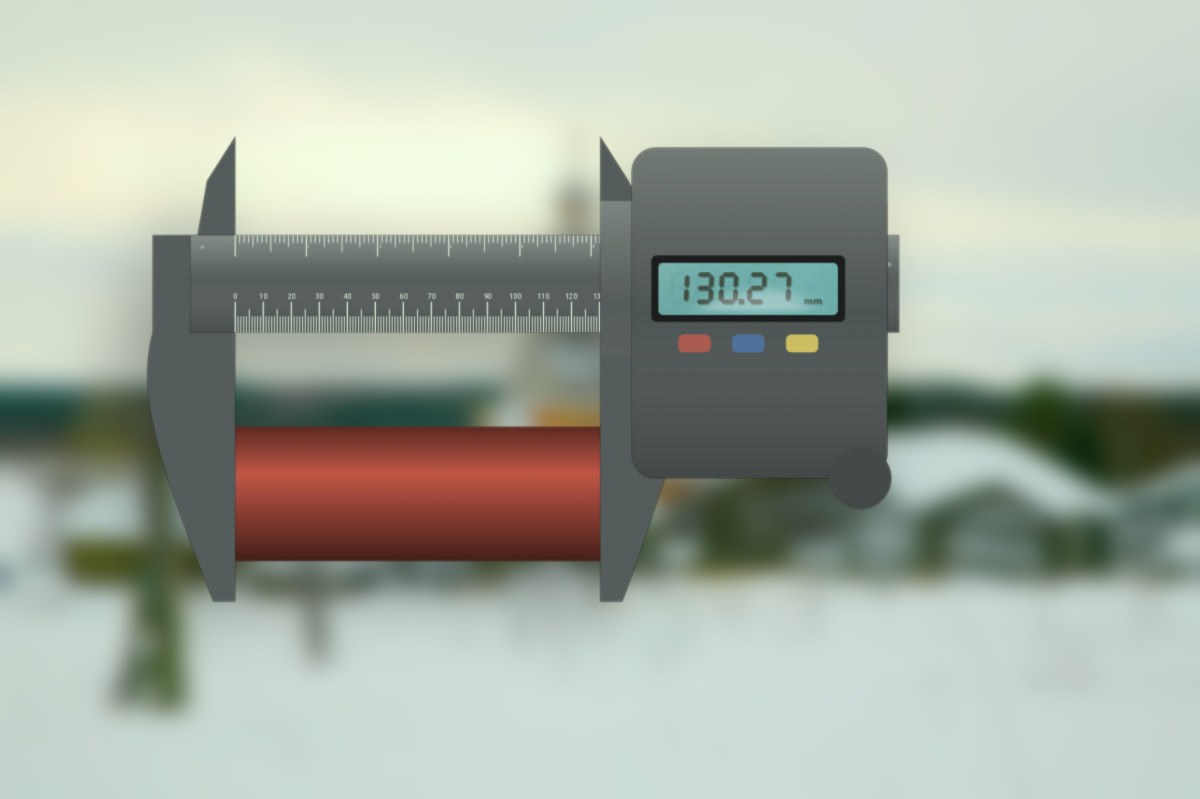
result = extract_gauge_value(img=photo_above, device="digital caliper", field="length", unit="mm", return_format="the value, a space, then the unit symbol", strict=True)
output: 130.27 mm
